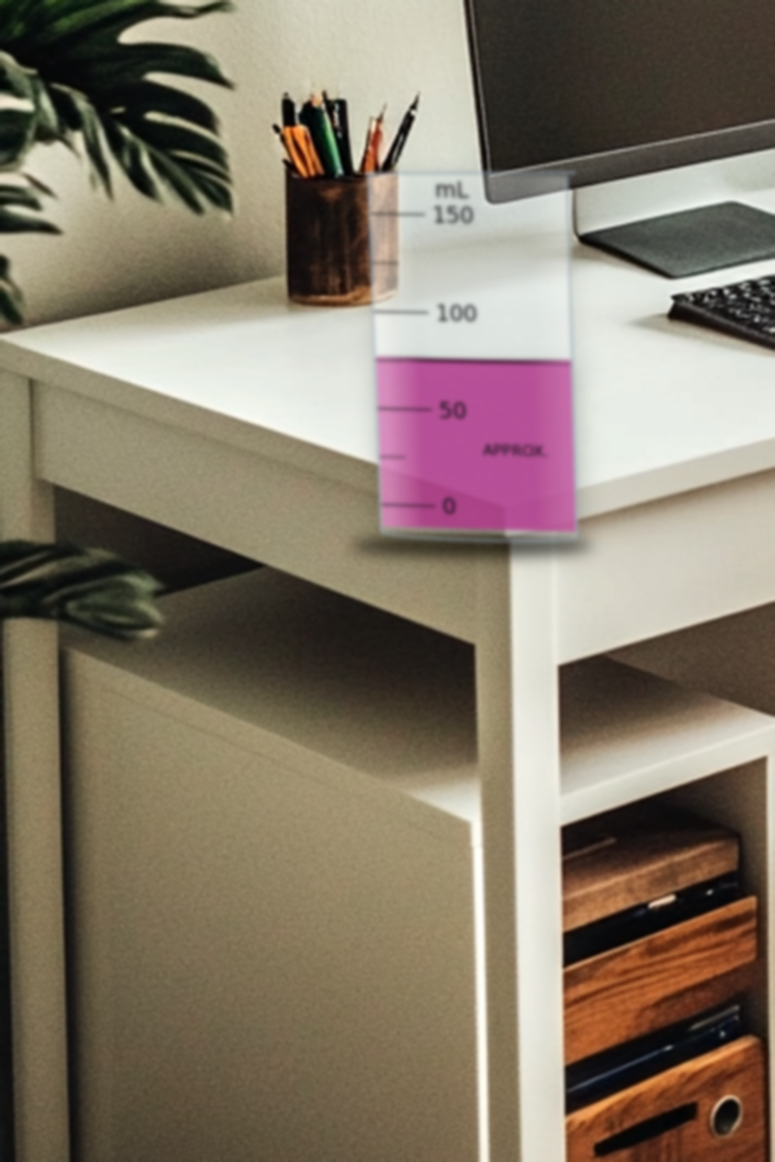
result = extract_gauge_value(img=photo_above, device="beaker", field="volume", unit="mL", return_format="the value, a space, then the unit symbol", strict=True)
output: 75 mL
